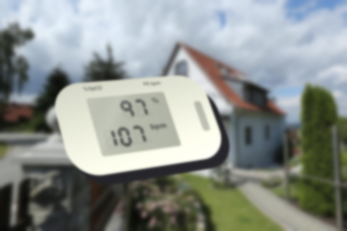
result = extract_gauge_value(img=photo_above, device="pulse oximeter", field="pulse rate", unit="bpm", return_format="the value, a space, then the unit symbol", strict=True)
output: 107 bpm
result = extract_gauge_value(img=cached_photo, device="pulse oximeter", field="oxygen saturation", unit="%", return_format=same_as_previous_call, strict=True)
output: 97 %
